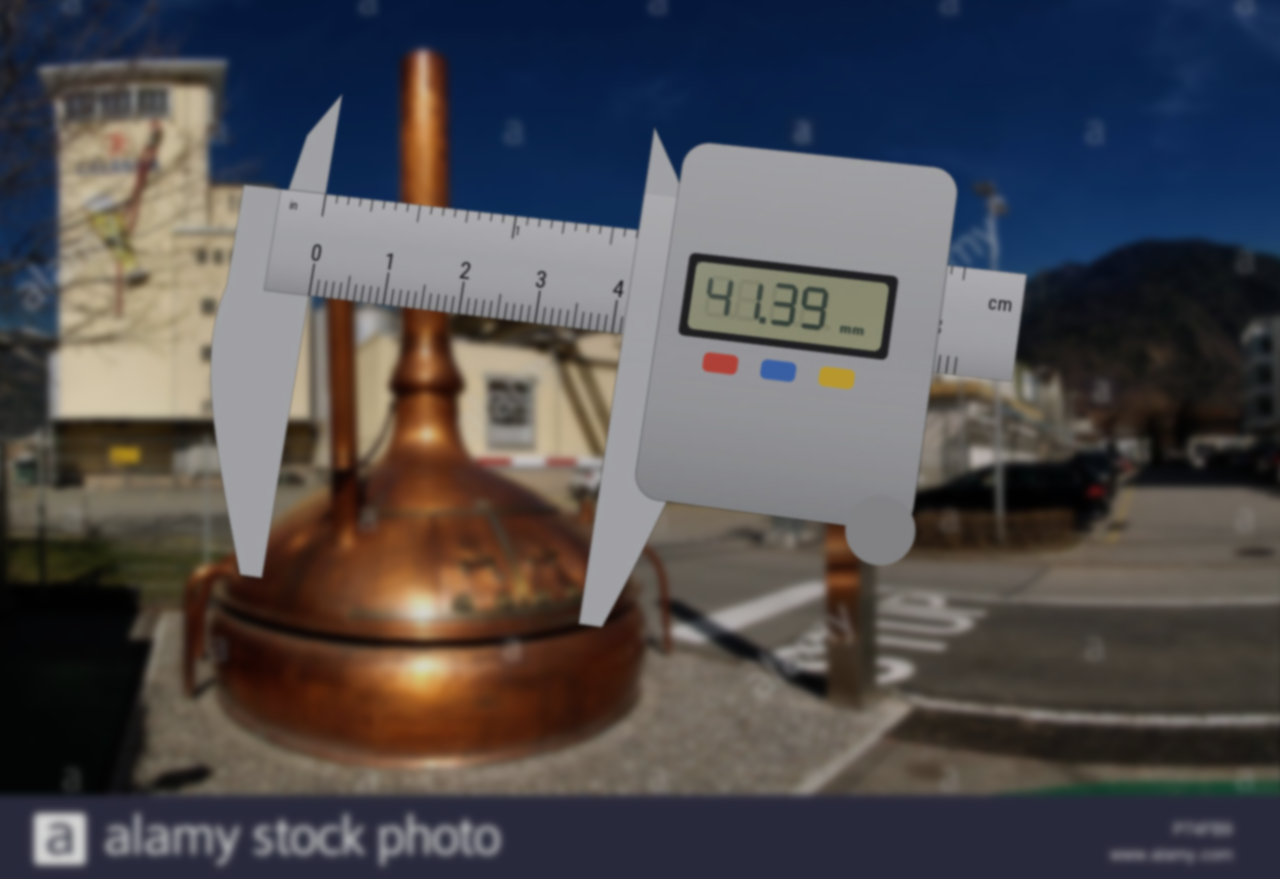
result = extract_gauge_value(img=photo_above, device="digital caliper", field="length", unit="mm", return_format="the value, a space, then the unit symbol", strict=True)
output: 41.39 mm
